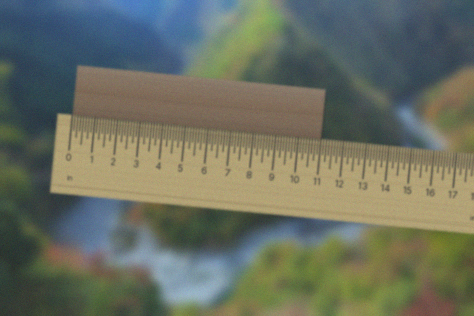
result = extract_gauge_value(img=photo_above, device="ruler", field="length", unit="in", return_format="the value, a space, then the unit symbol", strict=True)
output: 11 in
